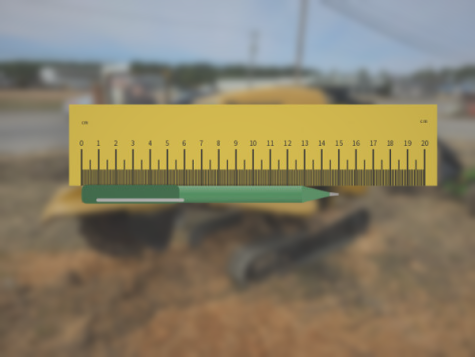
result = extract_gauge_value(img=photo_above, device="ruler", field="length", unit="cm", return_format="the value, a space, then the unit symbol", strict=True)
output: 15 cm
